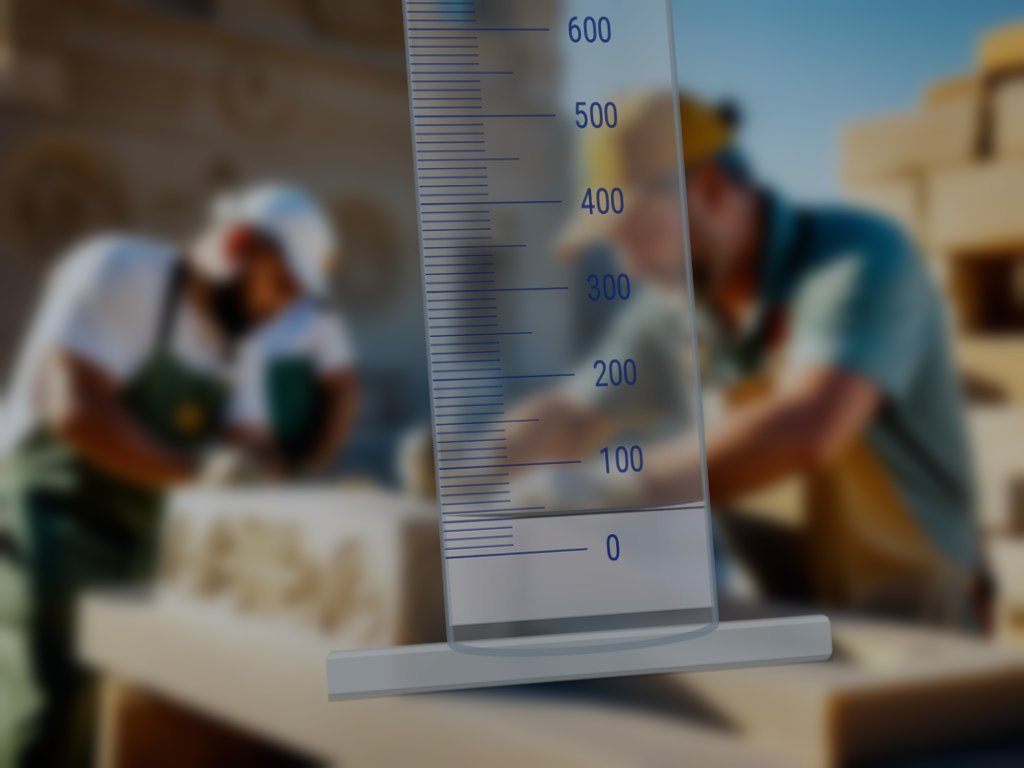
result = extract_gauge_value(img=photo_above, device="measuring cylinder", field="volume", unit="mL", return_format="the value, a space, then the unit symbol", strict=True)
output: 40 mL
